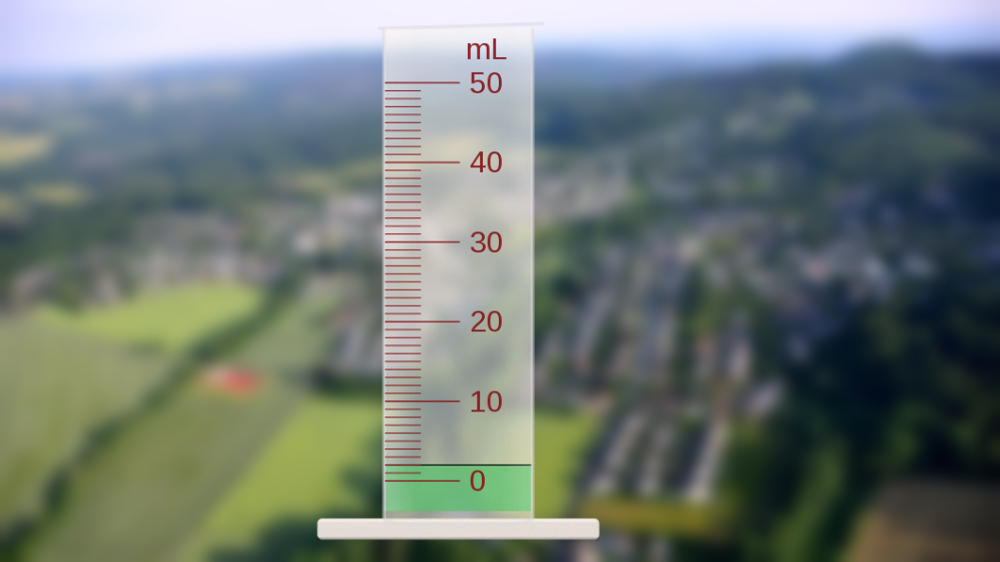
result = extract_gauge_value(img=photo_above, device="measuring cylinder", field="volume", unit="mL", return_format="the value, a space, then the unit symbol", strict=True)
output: 2 mL
